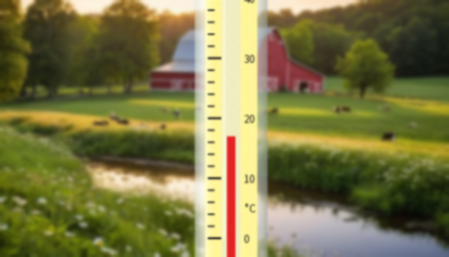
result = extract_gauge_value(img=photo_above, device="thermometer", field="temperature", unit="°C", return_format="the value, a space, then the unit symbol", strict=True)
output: 17 °C
